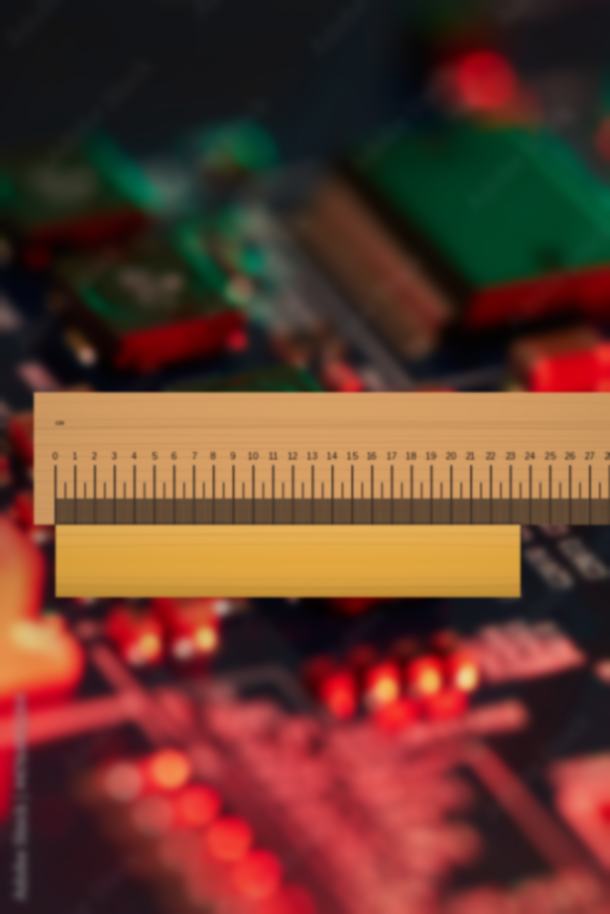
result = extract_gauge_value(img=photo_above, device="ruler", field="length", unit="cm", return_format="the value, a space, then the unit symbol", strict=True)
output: 23.5 cm
